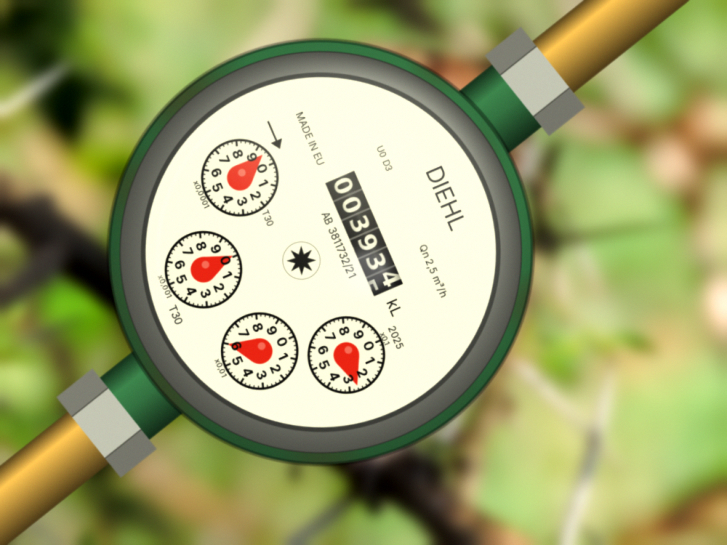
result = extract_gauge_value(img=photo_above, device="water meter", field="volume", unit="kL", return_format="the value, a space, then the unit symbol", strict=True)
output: 3934.2599 kL
